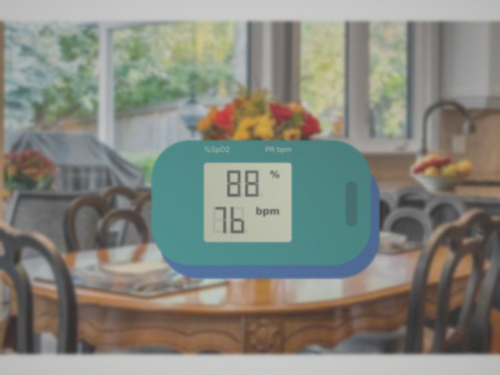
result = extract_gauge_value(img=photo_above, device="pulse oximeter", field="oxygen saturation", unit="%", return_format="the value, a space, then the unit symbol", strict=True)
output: 88 %
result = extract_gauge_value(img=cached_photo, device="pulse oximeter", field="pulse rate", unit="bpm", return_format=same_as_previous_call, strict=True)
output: 76 bpm
